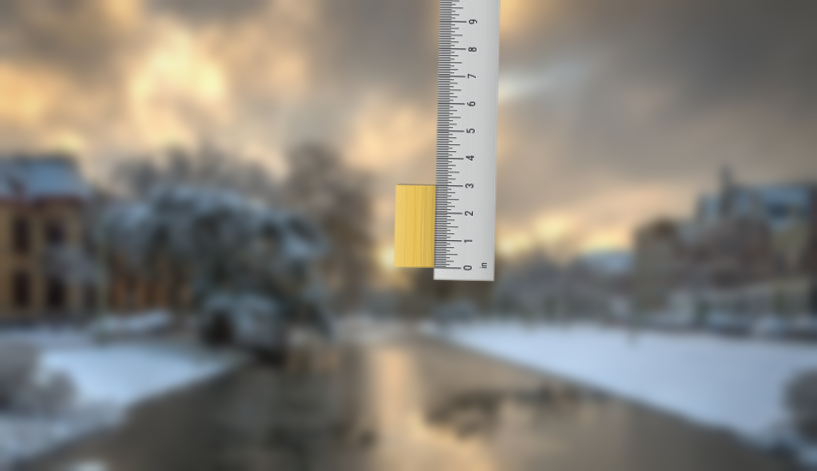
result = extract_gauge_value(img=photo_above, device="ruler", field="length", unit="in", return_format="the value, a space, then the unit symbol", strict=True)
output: 3 in
